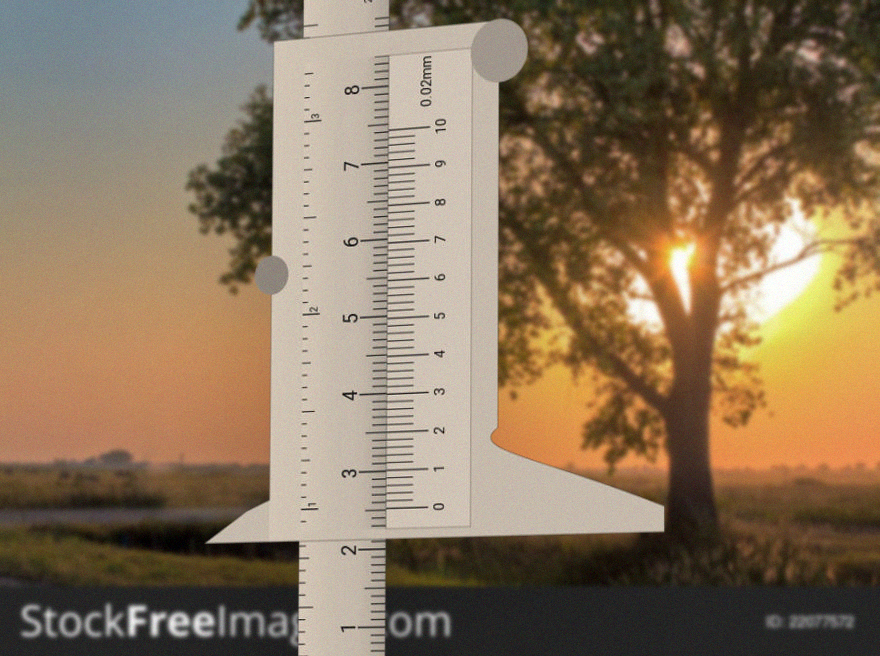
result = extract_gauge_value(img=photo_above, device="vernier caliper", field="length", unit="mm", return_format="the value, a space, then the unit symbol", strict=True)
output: 25.2 mm
